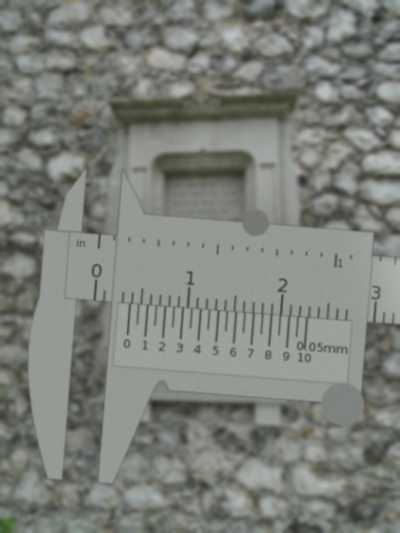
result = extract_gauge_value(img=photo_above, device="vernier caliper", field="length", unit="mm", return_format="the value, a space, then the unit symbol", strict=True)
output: 3.8 mm
